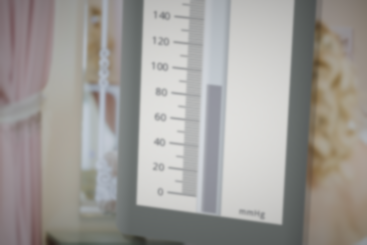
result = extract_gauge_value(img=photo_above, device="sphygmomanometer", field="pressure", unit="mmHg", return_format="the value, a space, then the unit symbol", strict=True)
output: 90 mmHg
